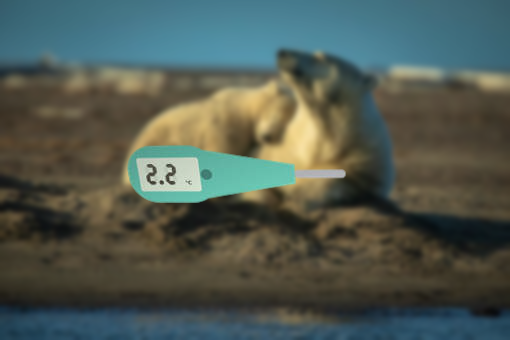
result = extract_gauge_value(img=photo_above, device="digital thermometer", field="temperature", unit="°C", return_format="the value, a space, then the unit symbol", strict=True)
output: 2.2 °C
